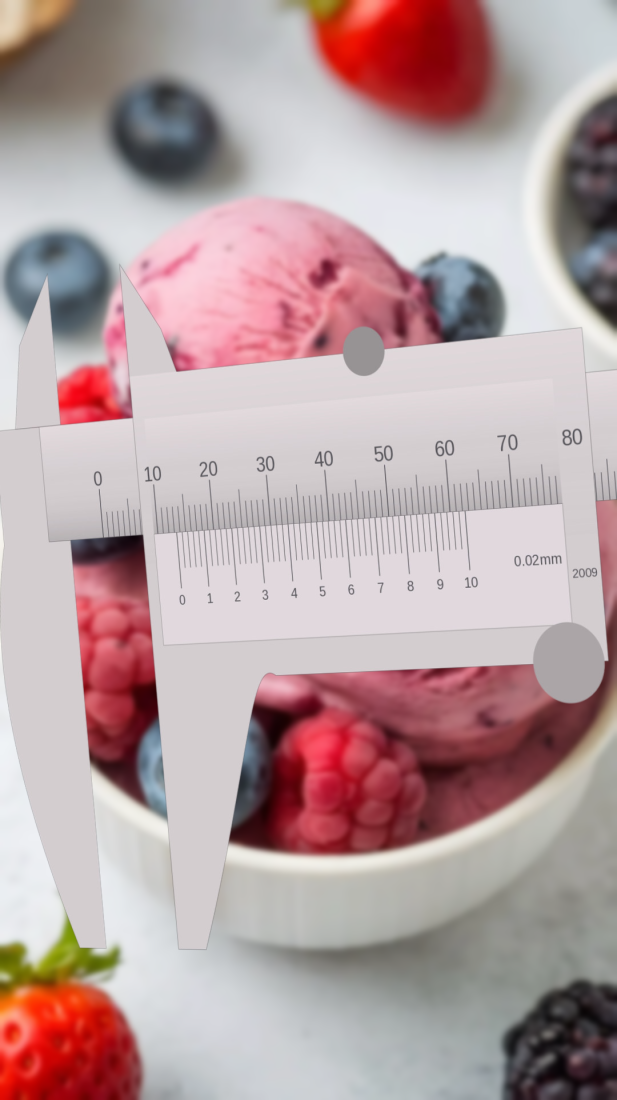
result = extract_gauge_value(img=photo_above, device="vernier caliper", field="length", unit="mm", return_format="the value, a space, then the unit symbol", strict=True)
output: 13.4 mm
